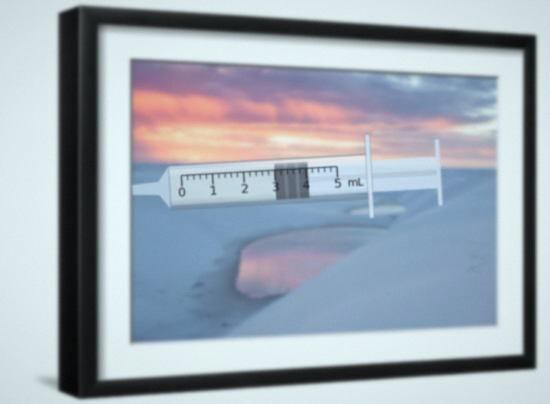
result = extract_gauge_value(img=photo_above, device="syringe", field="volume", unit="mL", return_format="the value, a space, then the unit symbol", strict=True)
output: 3 mL
